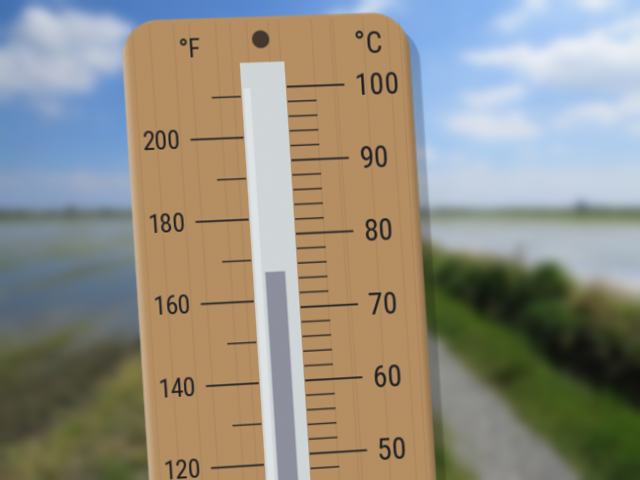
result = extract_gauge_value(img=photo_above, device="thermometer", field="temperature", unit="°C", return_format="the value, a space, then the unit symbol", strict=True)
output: 75 °C
